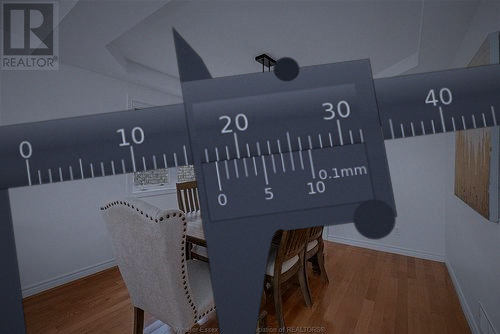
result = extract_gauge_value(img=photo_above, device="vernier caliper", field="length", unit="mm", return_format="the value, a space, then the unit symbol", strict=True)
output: 17.8 mm
